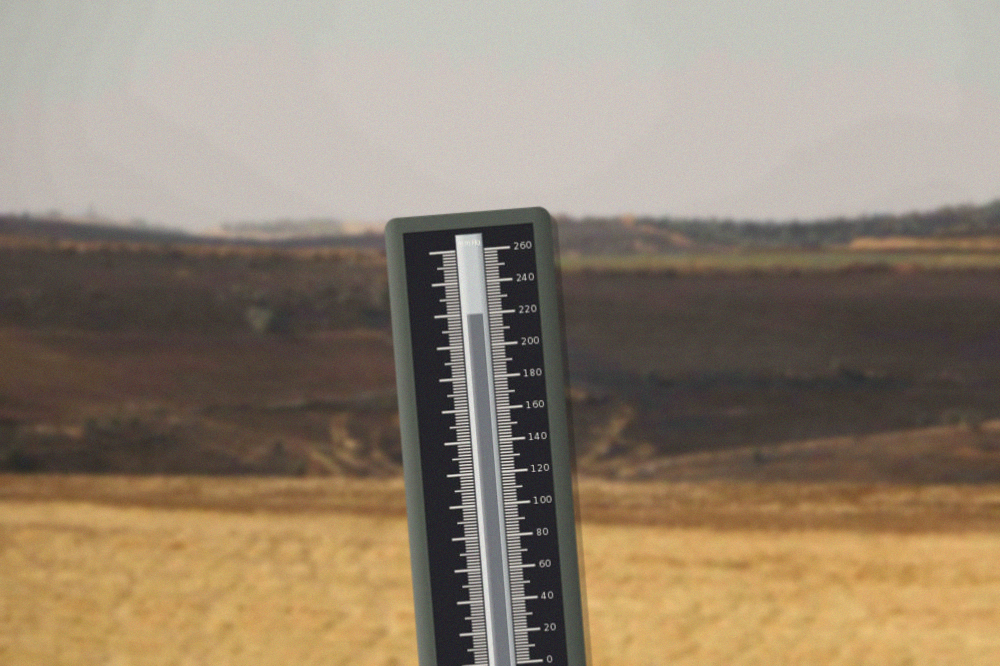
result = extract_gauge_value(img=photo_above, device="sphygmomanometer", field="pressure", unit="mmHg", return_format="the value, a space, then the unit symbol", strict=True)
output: 220 mmHg
